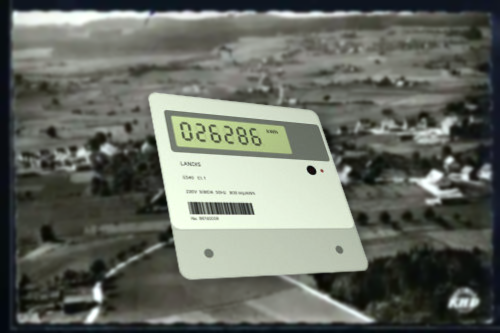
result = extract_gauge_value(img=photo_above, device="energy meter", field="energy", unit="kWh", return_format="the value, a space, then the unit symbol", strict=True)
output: 26286 kWh
